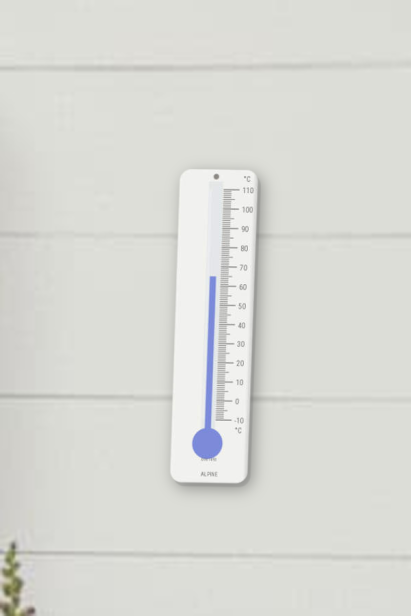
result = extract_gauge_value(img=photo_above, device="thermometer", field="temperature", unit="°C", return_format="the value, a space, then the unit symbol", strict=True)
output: 65 °C
